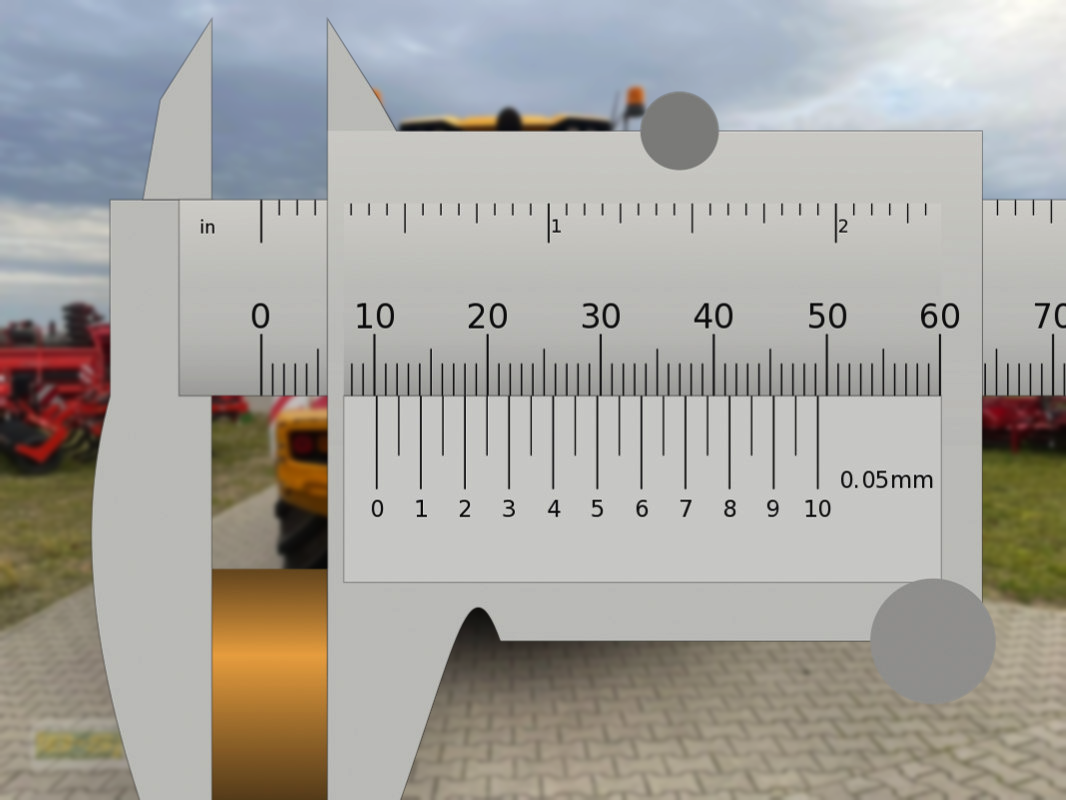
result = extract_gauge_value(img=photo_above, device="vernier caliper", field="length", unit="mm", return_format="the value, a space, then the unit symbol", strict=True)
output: 10.2 mm
